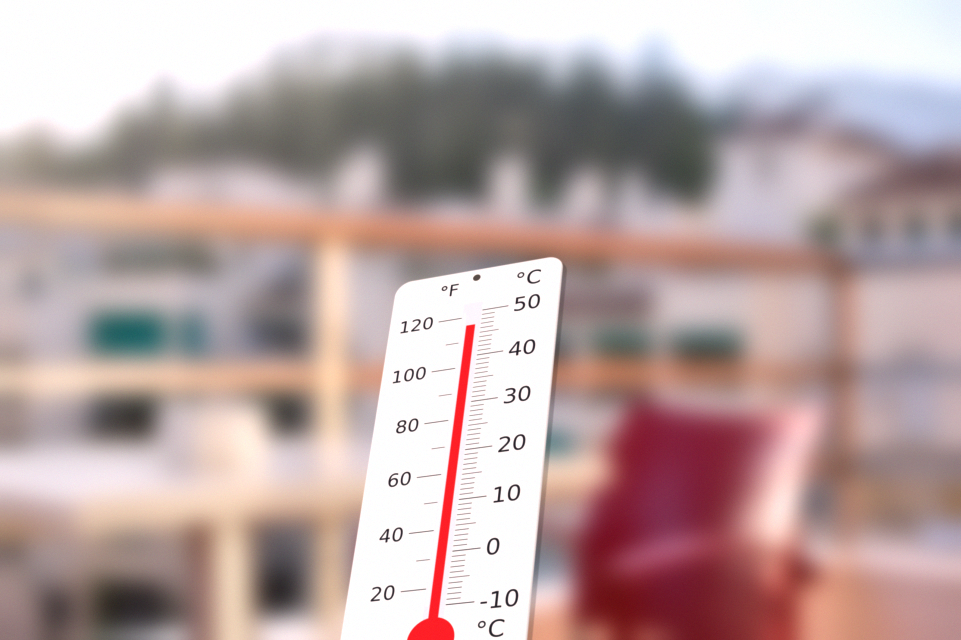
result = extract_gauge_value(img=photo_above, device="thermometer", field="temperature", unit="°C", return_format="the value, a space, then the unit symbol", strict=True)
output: 47 °C
